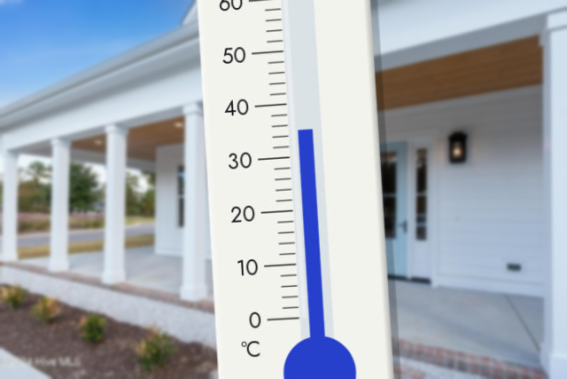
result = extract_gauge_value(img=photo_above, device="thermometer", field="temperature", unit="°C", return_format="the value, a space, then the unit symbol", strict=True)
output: 35 °C
